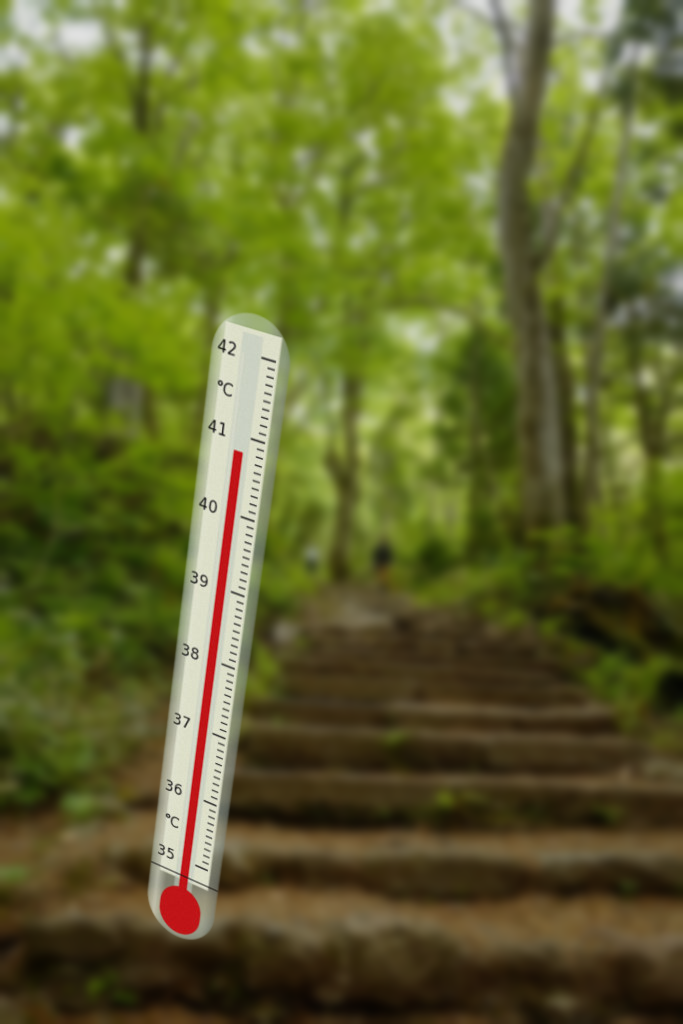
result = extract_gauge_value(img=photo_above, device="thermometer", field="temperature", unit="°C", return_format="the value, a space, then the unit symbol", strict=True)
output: 40.8 °C
